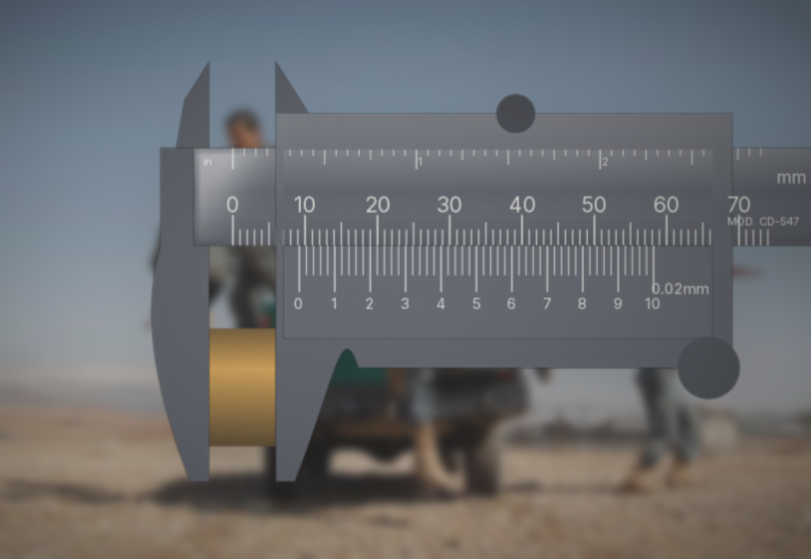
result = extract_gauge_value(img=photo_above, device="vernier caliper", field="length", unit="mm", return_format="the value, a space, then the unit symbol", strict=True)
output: 9.2 mm
